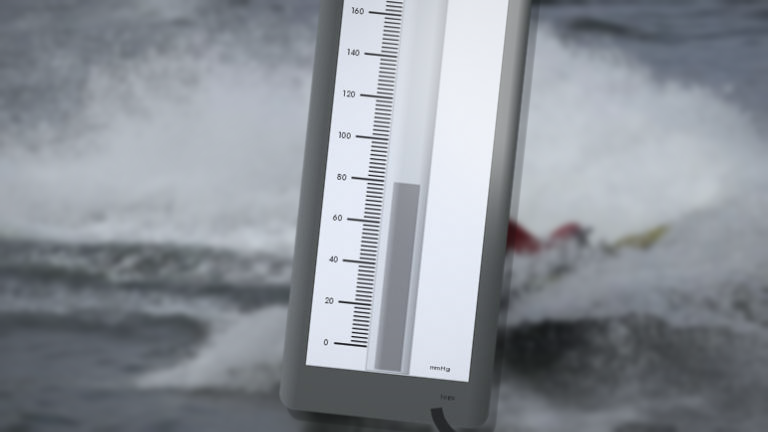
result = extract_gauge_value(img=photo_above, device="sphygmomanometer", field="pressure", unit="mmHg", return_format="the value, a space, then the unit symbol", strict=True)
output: 80 mmHg
